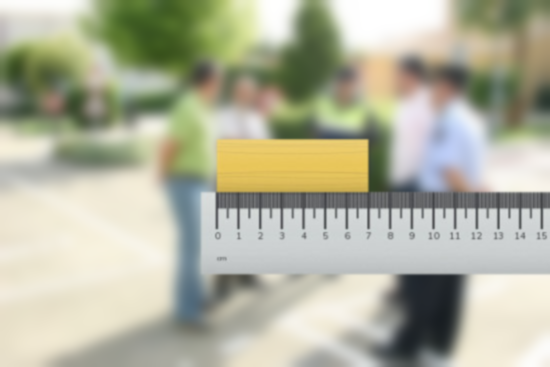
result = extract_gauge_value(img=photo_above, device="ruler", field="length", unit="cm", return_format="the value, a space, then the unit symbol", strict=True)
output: 7 cm
